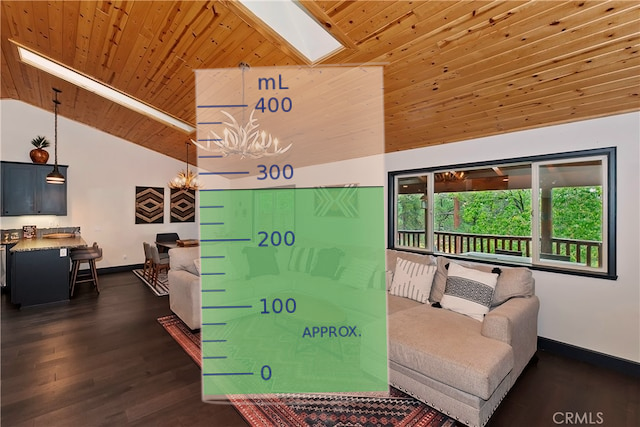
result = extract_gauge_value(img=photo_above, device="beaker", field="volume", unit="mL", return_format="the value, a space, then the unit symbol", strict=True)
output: 275 mL
